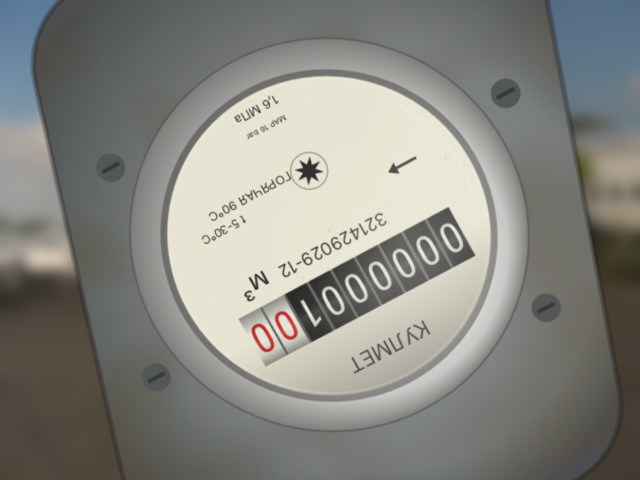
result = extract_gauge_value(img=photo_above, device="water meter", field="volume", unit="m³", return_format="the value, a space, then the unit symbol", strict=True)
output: 1.00 m³
